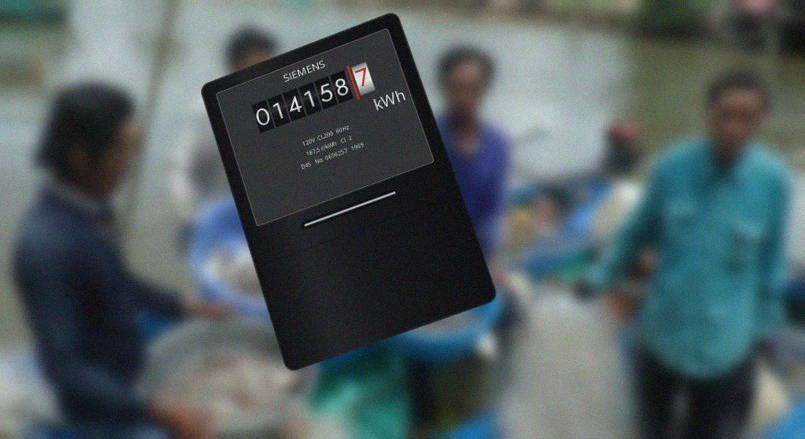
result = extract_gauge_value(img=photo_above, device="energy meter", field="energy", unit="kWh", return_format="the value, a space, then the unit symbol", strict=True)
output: 14158.7 kWh
